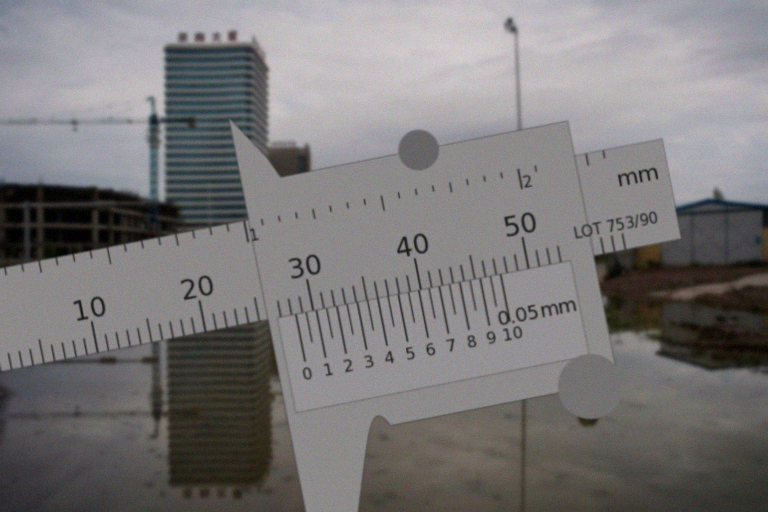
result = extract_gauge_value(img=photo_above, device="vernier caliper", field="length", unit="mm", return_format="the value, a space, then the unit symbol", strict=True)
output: 28.4 mm
